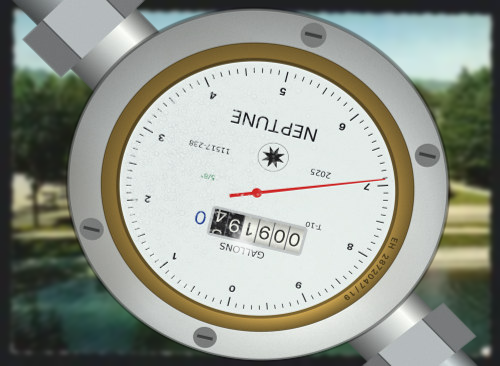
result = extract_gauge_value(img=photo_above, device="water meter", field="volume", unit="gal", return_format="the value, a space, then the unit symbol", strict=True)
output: 91936.9 gal
